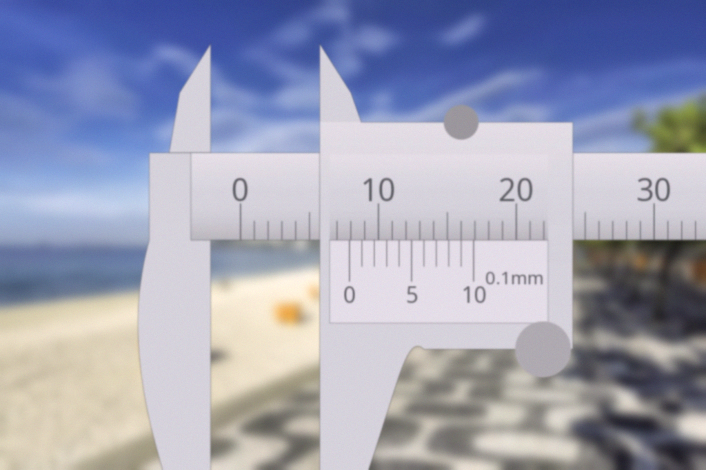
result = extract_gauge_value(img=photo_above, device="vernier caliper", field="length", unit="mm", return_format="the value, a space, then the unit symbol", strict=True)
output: 7.9 mm
